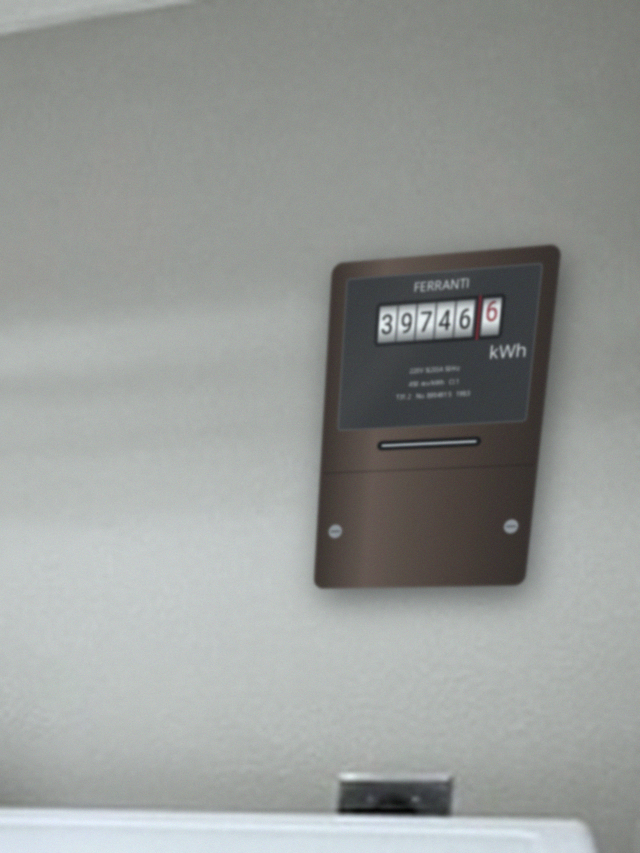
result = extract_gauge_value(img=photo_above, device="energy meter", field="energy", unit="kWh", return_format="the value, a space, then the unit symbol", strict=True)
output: 39746.6 kWh
